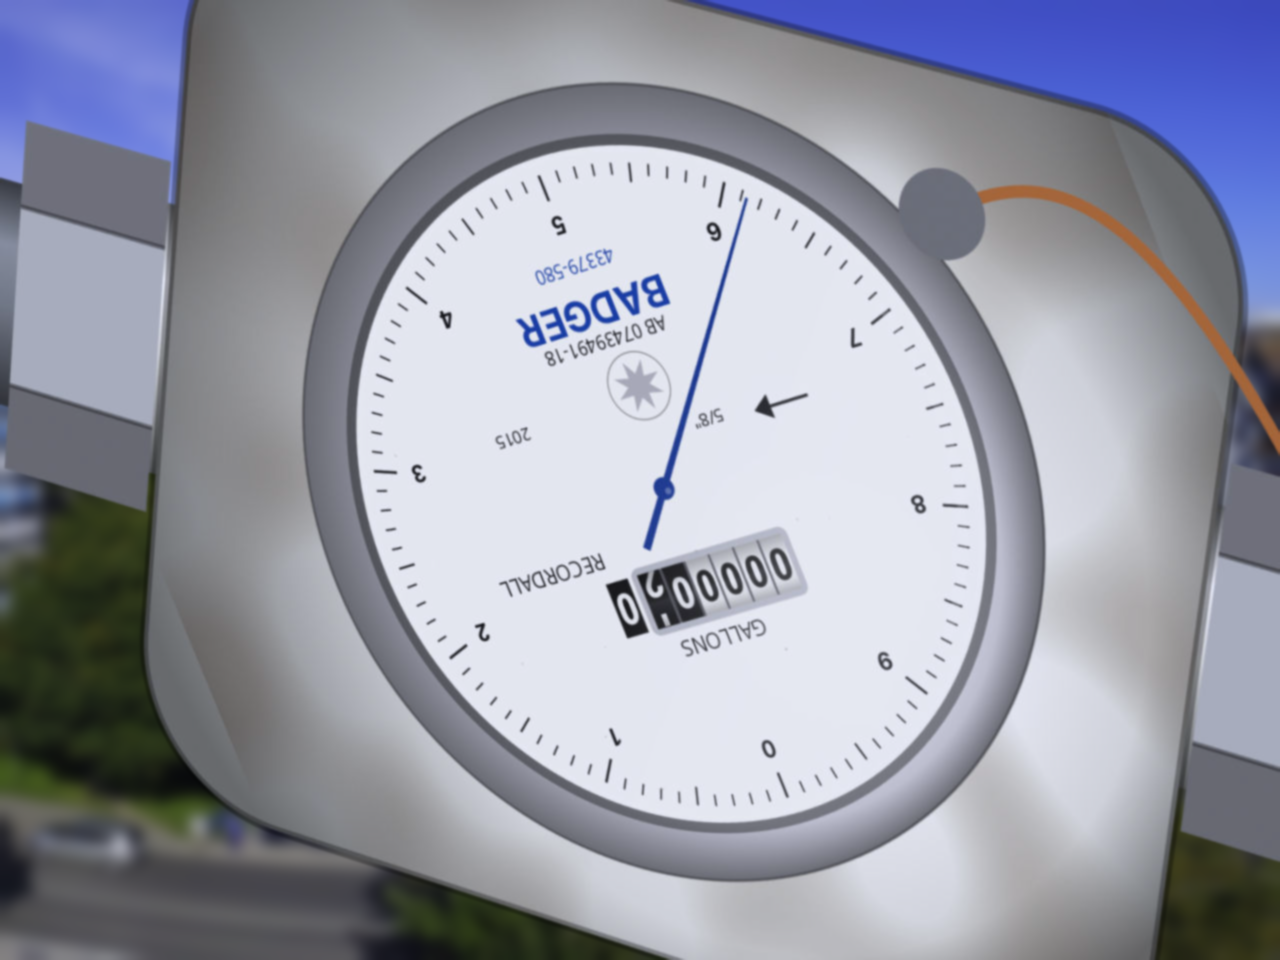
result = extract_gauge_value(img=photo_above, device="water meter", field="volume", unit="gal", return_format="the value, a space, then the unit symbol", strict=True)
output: 16.1 gal
